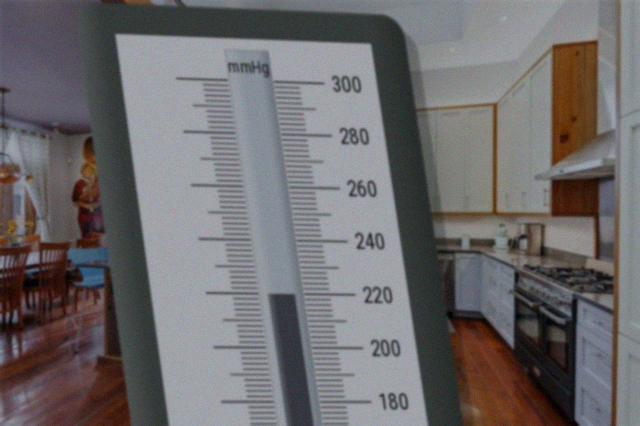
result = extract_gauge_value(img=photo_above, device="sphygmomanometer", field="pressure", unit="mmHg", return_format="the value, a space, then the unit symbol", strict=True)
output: 220 mmHg
